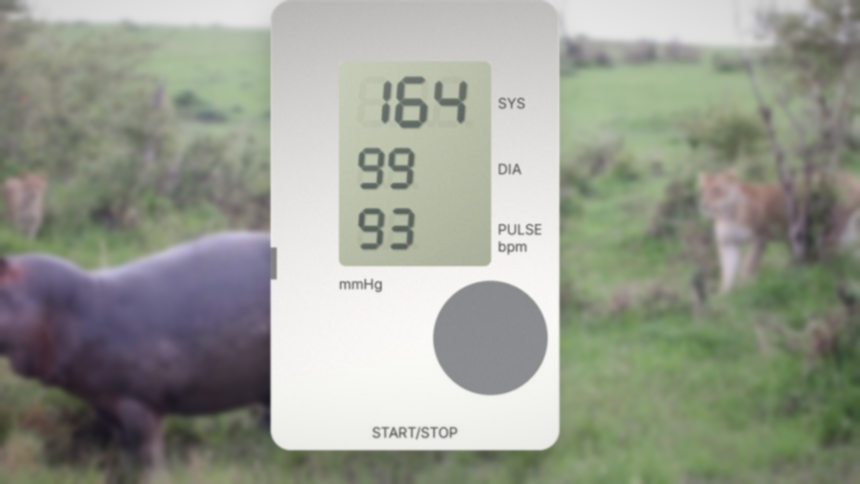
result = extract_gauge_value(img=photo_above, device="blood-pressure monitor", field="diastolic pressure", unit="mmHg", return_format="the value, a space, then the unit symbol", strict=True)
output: 99 mmHg
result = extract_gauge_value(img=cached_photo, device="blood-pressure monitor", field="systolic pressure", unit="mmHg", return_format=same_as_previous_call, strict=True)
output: 164 mmHg
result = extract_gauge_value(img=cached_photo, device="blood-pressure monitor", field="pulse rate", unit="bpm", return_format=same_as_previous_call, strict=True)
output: 93 bpm
